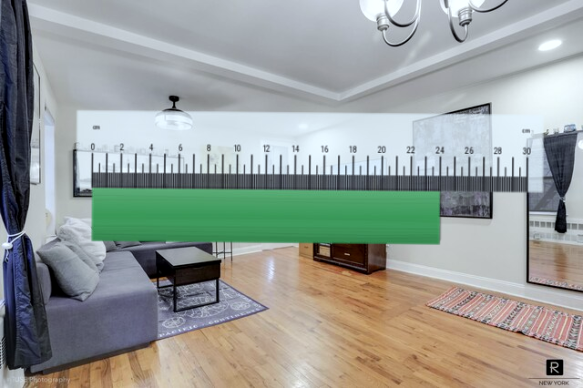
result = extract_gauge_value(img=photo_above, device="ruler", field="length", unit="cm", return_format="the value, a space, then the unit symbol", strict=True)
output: 24 cm
